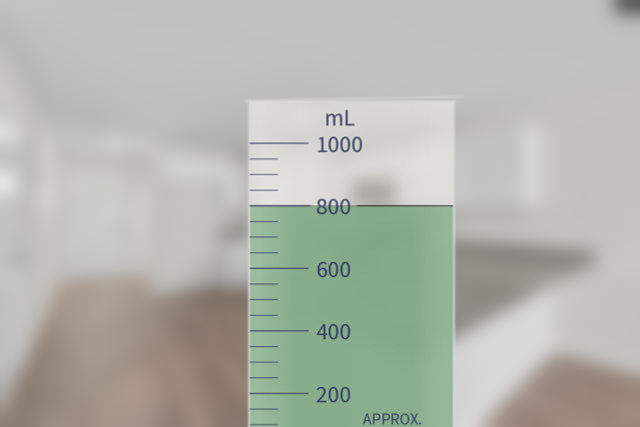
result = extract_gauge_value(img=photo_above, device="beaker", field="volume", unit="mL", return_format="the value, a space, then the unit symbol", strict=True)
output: 800 mL
